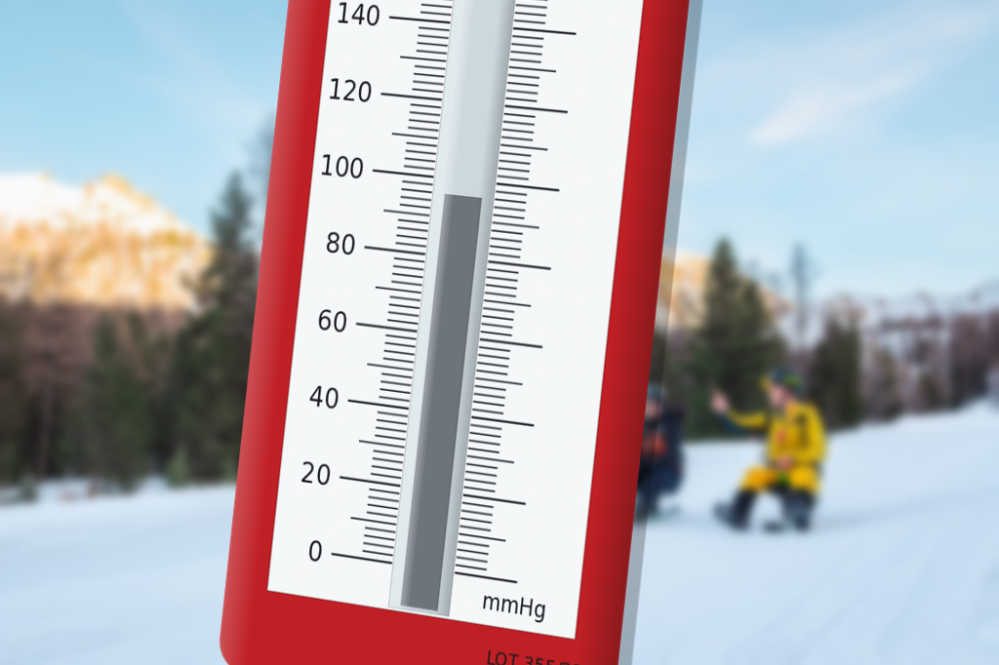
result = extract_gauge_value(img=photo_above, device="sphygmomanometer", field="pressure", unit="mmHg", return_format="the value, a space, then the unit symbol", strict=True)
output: 96 mmHg
